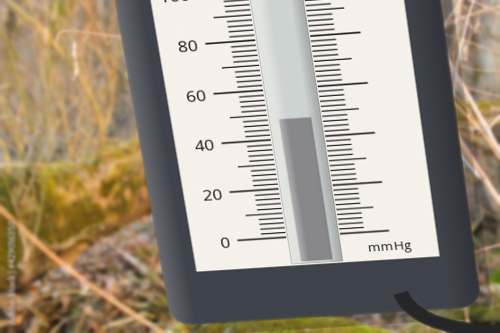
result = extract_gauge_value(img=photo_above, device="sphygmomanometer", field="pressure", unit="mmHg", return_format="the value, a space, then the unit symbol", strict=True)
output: 48 mmHg
